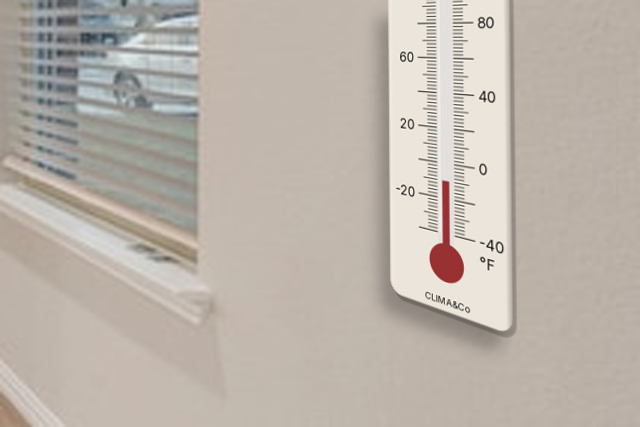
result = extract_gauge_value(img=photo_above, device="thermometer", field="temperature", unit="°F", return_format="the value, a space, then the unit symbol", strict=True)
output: -10 °F
